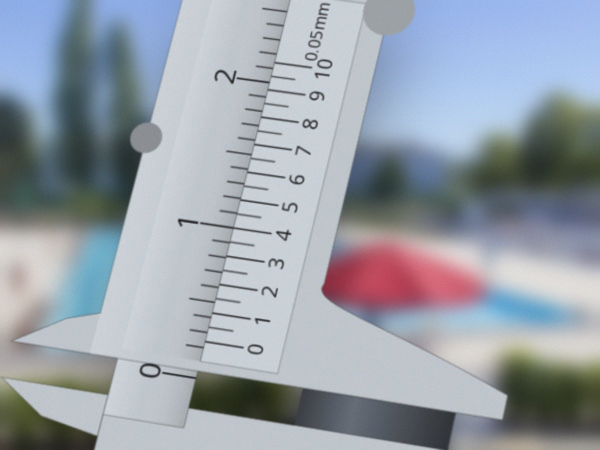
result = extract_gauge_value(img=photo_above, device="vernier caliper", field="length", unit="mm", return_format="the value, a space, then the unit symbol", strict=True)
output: 2.4 mm
